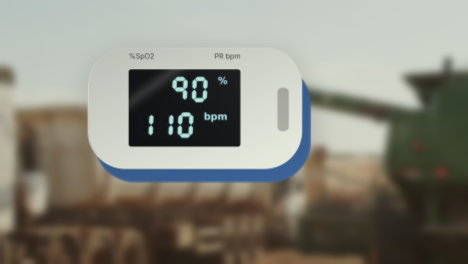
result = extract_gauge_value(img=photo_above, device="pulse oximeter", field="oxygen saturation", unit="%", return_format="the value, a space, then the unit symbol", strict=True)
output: 90 %
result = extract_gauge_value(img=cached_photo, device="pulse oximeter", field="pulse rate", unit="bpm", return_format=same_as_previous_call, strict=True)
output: 110 bpm
